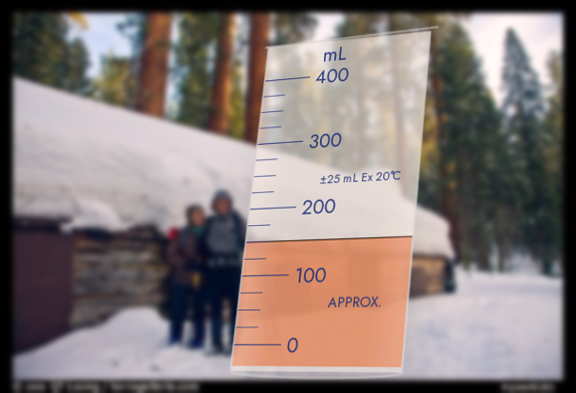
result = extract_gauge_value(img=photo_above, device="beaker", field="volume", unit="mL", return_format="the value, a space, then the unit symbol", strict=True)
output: 150 mL
